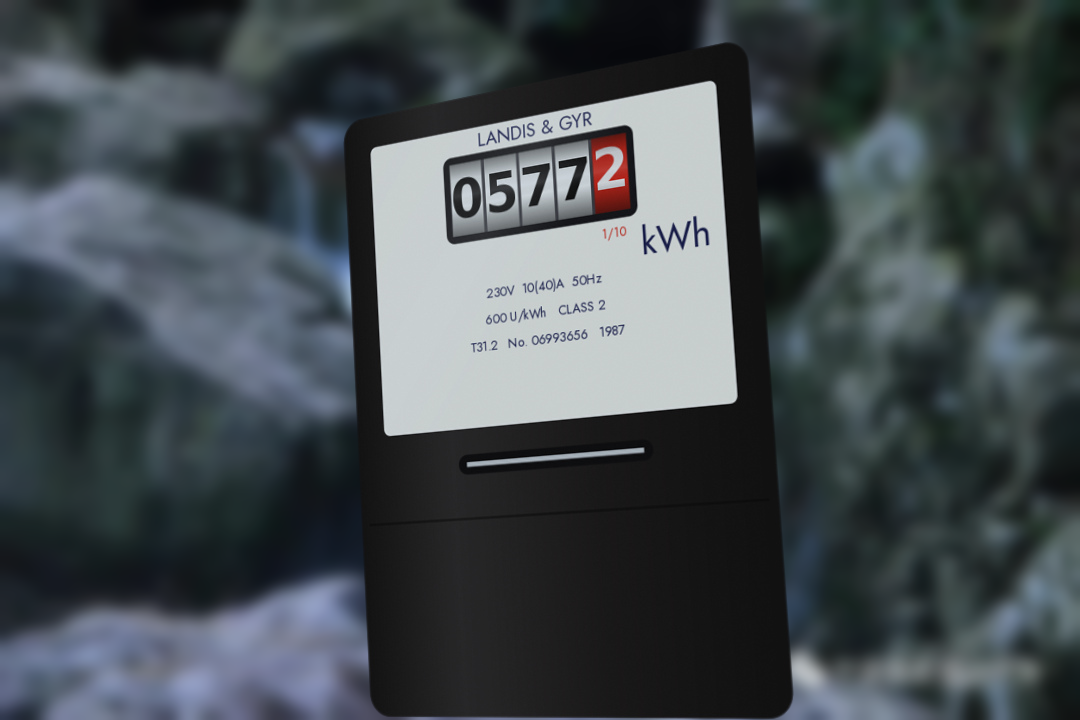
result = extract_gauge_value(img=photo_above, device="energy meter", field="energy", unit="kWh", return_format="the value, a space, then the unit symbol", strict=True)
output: 577.2 kWh
